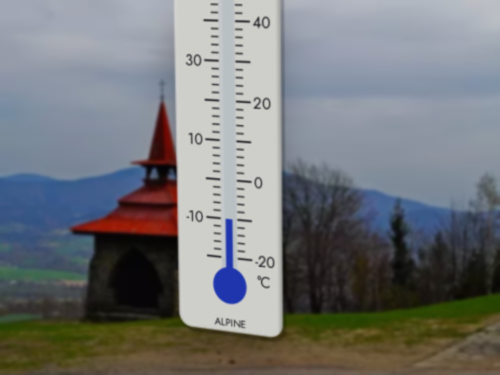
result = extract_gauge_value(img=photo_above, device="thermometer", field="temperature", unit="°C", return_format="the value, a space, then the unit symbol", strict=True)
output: -10 °C
